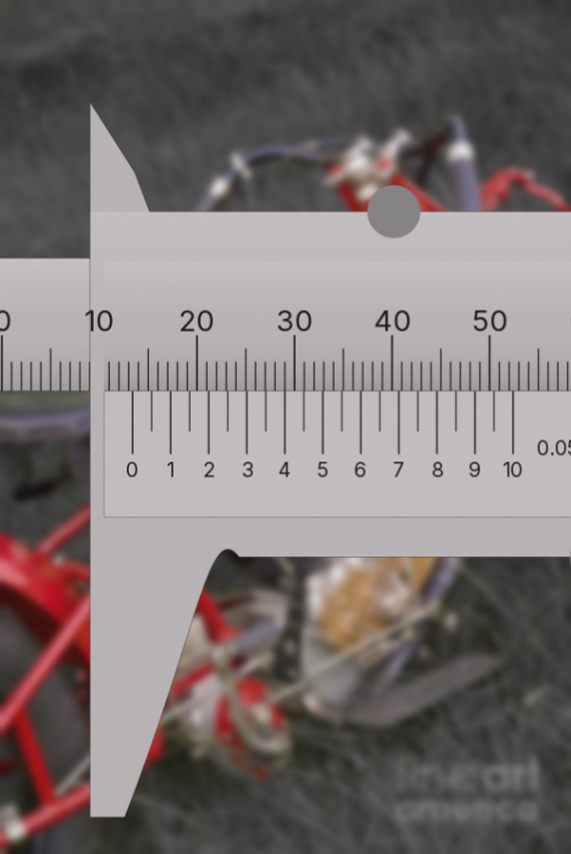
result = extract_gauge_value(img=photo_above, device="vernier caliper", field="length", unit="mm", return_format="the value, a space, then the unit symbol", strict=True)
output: 13.4 mm
